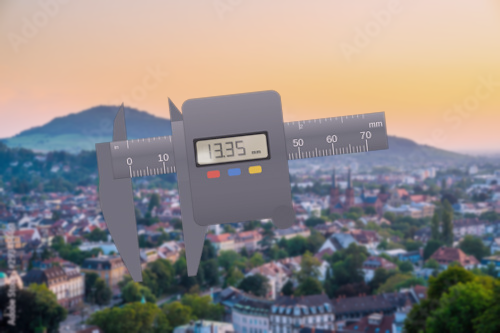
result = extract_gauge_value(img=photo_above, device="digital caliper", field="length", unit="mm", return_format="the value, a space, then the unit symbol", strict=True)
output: 13.35 mm
